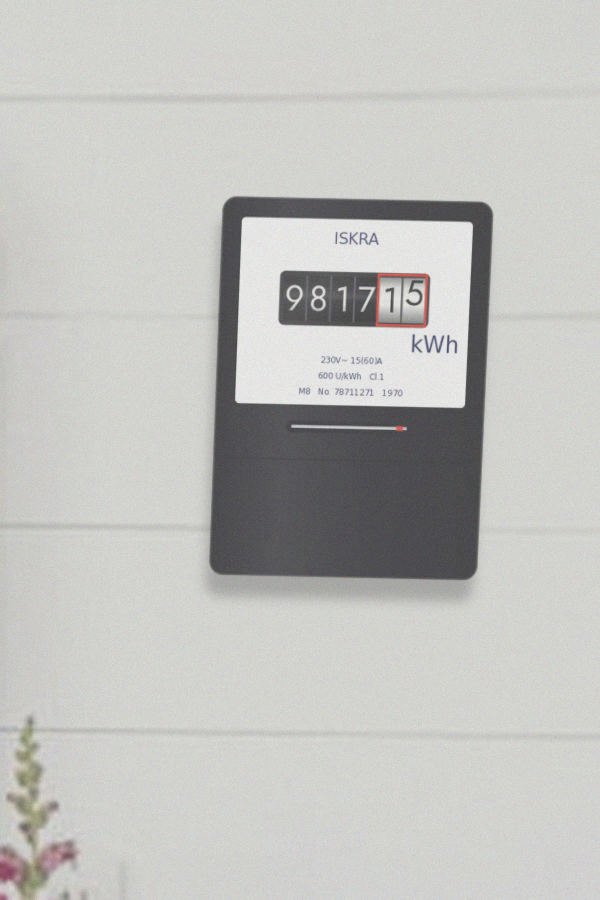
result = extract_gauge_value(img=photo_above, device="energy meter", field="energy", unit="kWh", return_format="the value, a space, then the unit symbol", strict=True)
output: 9817.15 kWh
